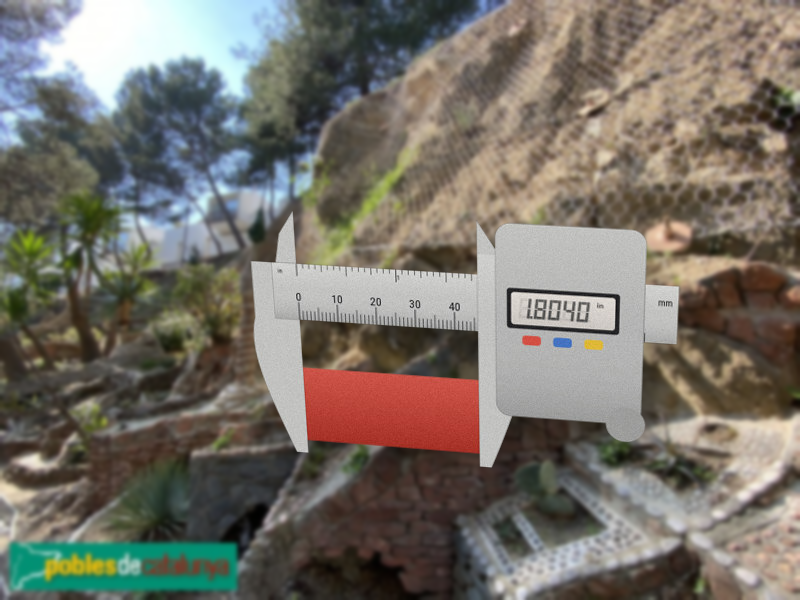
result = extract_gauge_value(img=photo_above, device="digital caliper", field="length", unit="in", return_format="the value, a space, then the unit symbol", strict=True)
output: 1.8040 in
